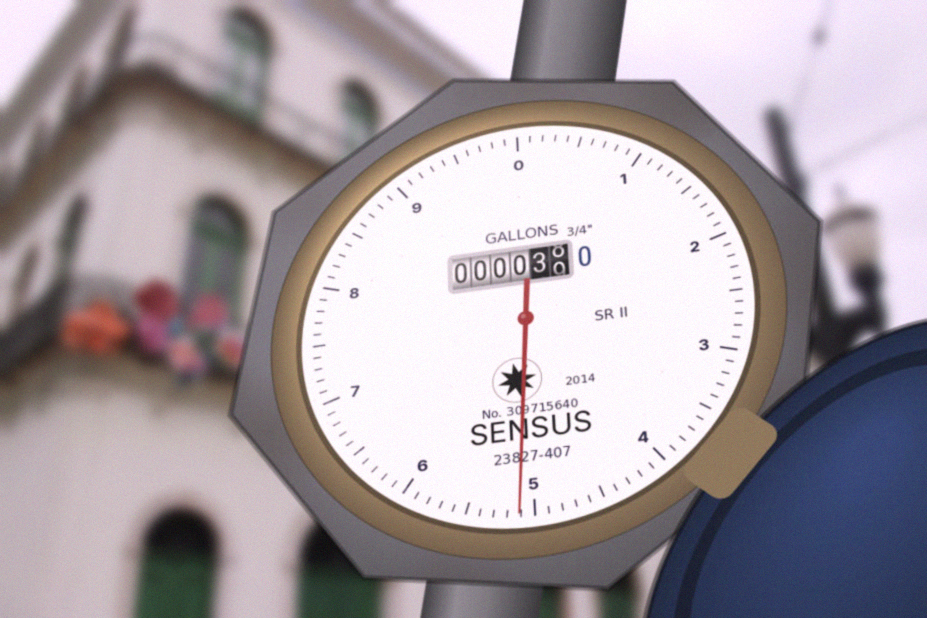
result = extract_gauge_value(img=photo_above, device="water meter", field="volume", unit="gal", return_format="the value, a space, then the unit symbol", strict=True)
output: 385.1 gal
